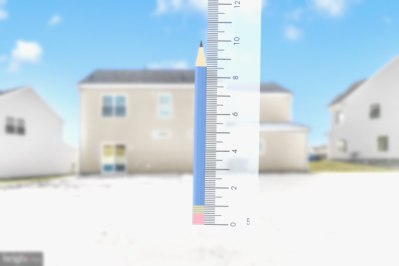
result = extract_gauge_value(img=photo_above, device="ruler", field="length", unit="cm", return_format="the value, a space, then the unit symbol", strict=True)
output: 10 cm
